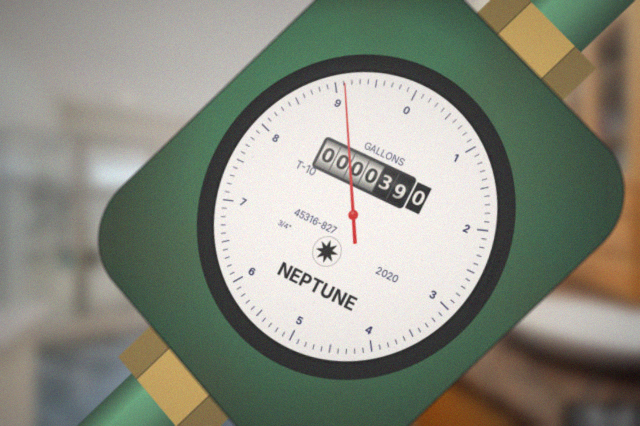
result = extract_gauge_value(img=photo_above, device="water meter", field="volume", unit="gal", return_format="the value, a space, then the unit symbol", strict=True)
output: 389.1 gal
